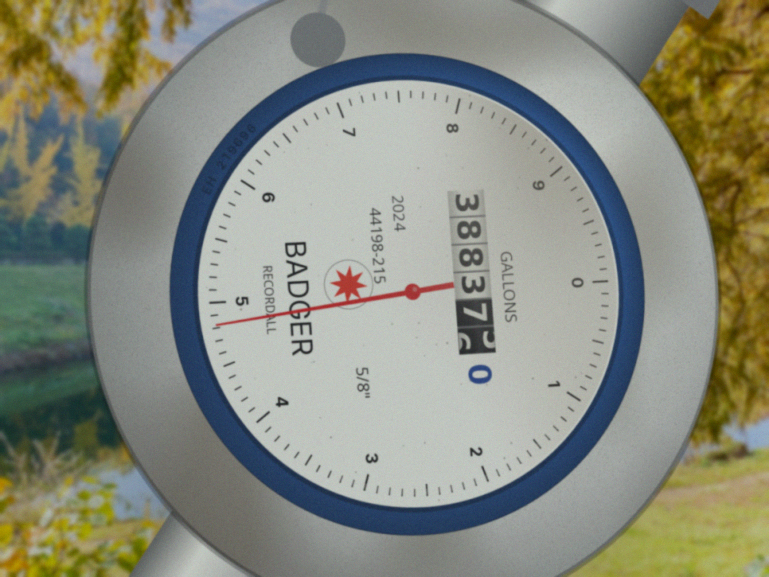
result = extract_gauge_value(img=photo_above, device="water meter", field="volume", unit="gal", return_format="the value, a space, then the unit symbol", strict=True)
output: 3883754.8 gal
